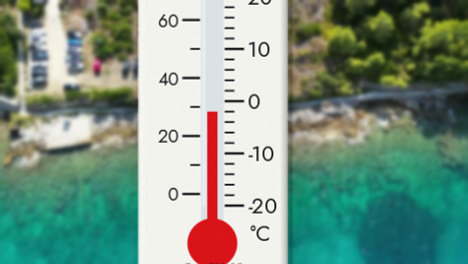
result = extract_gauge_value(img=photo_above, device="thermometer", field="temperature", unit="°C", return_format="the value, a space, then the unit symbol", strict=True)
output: -2 °C
